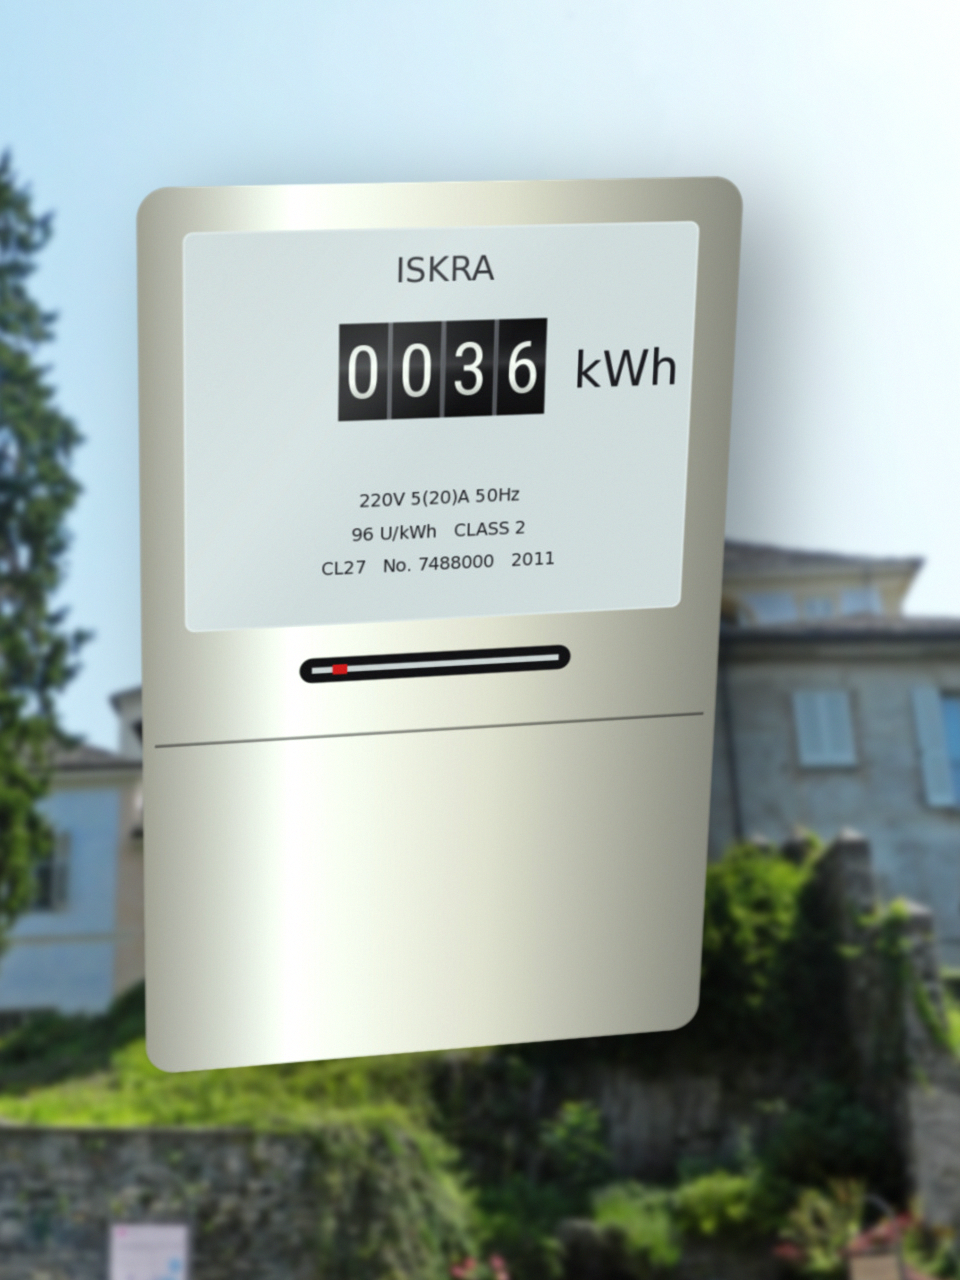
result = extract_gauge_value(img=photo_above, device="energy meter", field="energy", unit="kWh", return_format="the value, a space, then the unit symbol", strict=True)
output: 36 kWh
